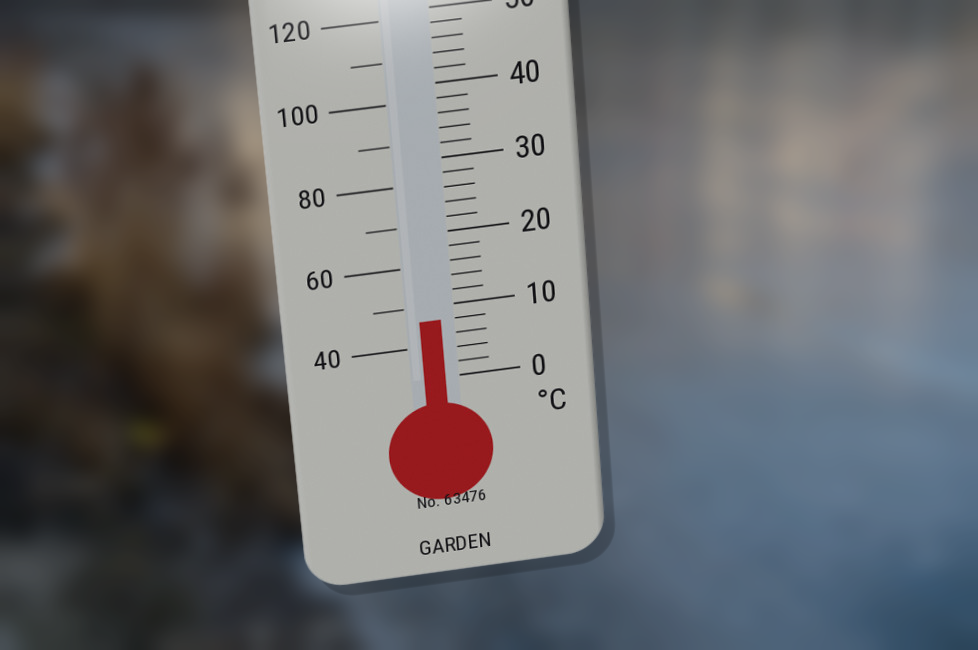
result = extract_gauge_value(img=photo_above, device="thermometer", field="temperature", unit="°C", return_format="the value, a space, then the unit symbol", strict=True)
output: 8 °C
